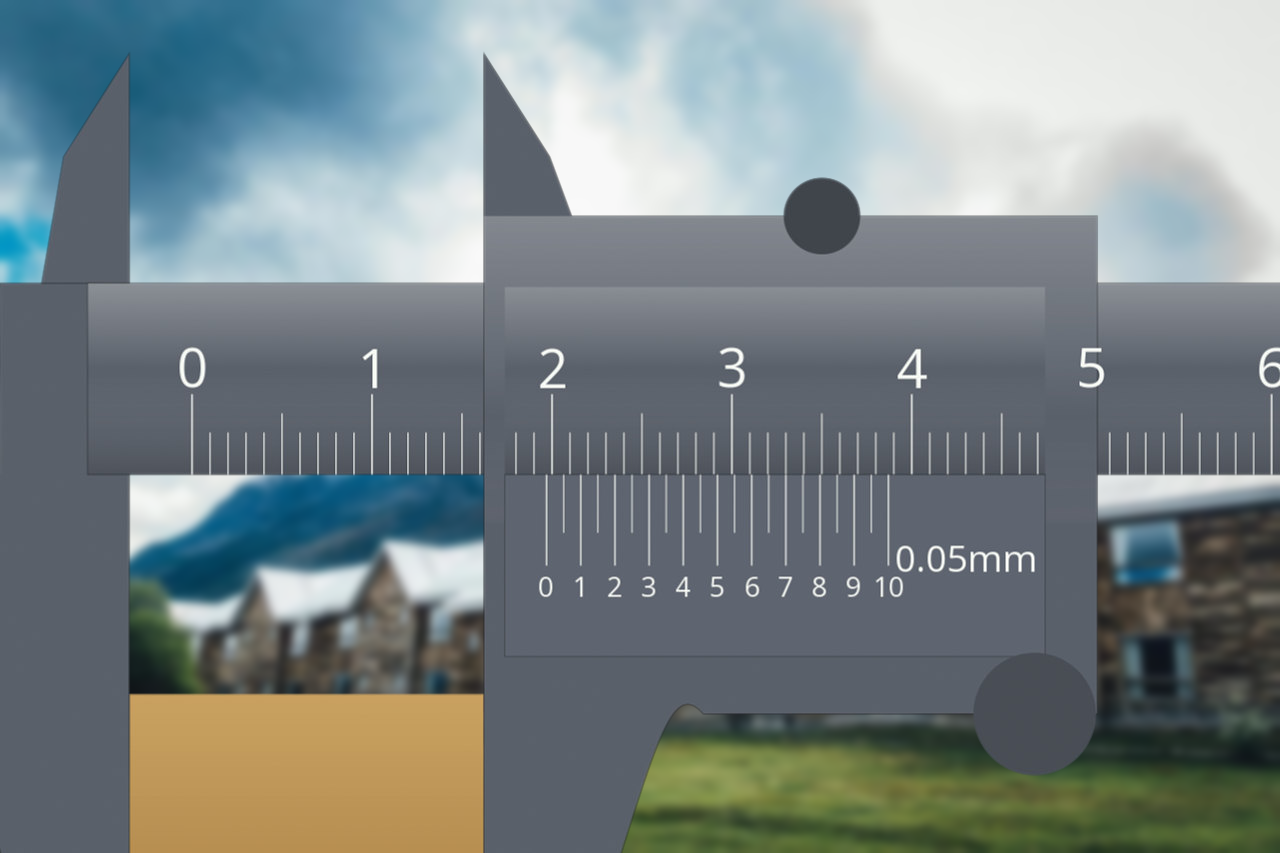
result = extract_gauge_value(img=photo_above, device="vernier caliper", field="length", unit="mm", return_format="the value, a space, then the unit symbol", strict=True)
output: 19.7 mm
